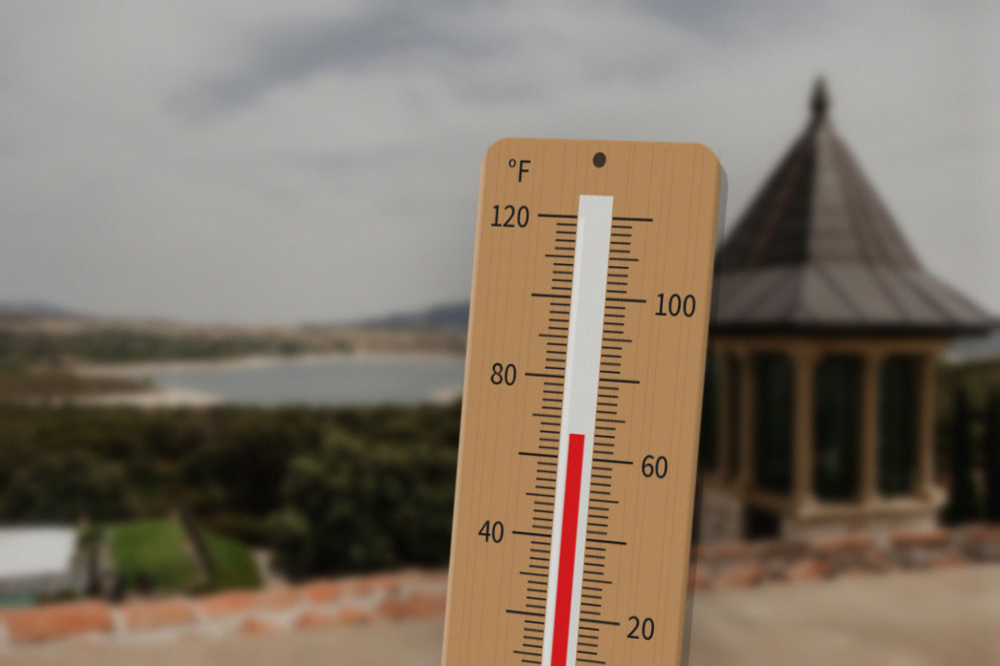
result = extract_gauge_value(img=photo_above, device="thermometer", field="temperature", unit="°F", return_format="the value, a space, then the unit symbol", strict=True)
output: 66 °F
